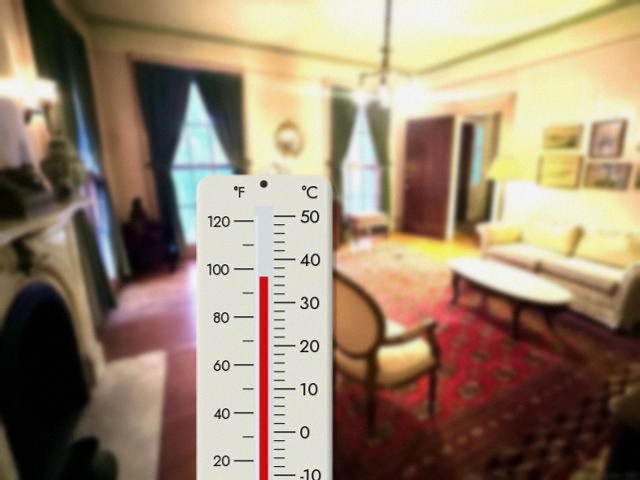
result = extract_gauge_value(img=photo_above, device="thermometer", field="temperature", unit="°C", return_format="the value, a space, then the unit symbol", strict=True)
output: 36 °C
